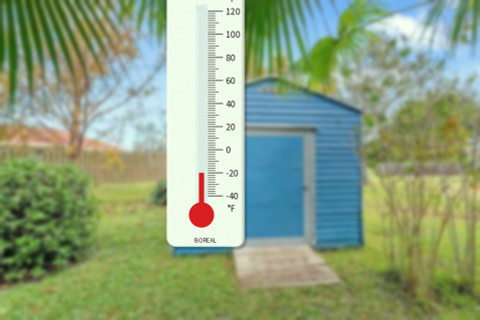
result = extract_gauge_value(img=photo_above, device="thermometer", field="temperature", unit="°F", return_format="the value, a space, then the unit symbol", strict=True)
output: -20 °F
